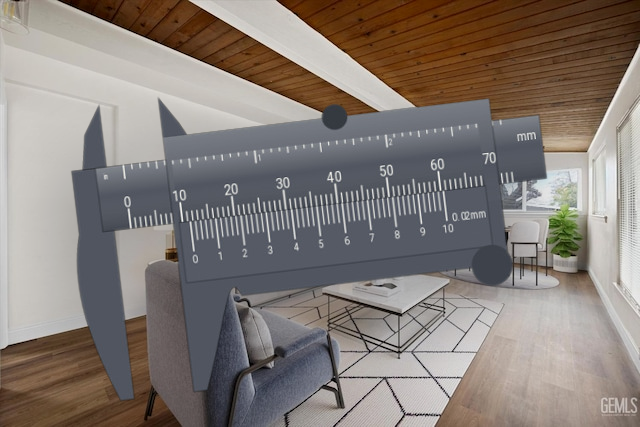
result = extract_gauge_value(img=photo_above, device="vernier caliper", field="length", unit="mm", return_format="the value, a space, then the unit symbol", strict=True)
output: 11.5 mm
